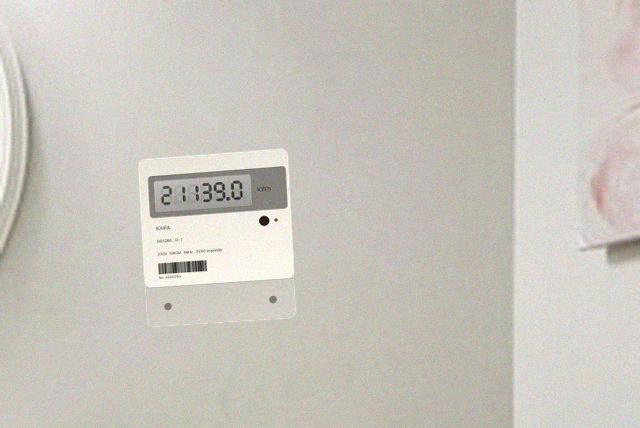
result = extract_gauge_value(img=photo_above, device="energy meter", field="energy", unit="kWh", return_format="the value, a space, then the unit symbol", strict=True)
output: 21139.0 kWh
